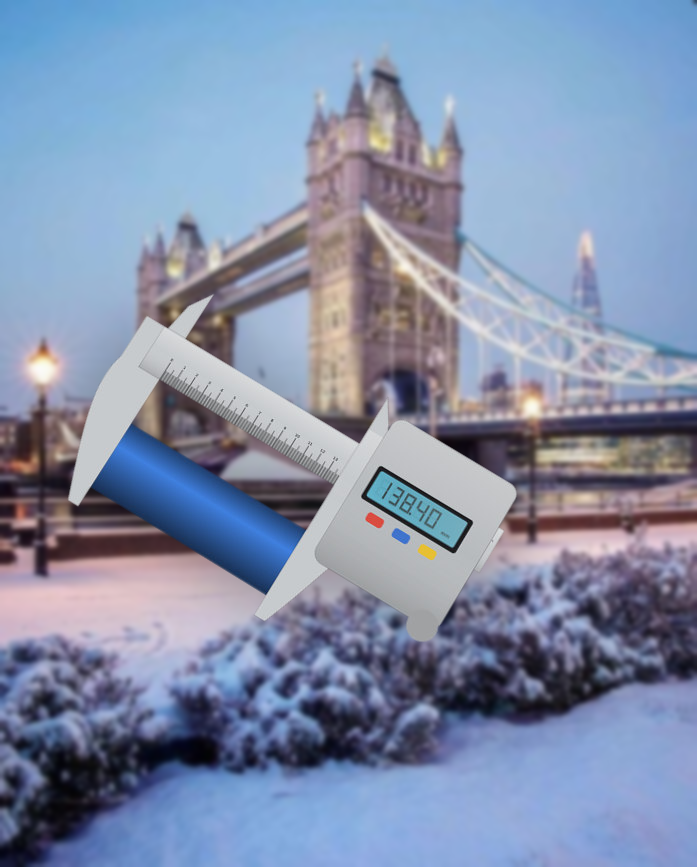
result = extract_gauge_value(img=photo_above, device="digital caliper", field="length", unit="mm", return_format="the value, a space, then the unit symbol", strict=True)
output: 138.40 mm
